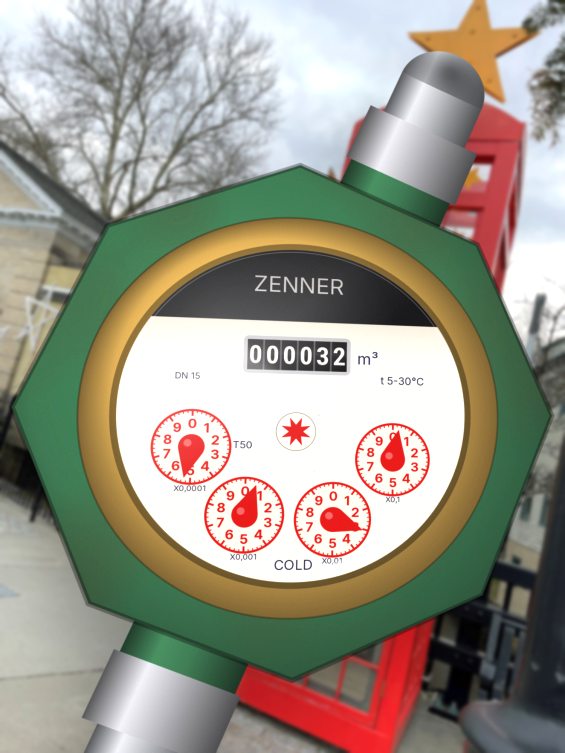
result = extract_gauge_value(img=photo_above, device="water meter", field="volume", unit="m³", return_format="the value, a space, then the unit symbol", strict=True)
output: 32.0305 m³
